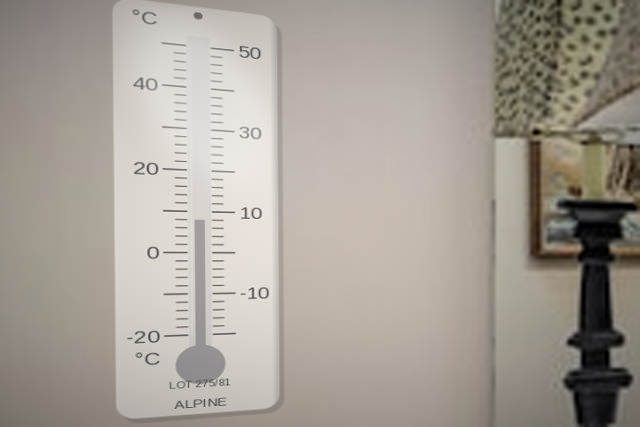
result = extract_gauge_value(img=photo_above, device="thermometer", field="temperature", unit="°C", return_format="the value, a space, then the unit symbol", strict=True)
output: 8 °C
